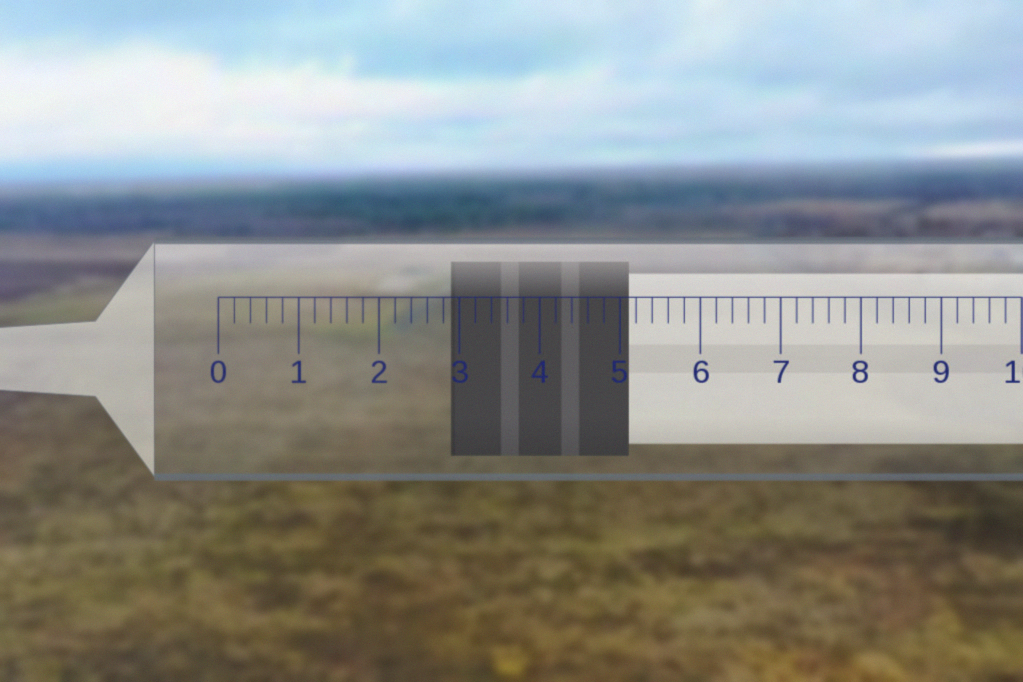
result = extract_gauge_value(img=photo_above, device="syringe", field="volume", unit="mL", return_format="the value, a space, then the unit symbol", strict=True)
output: 2.9 mL
